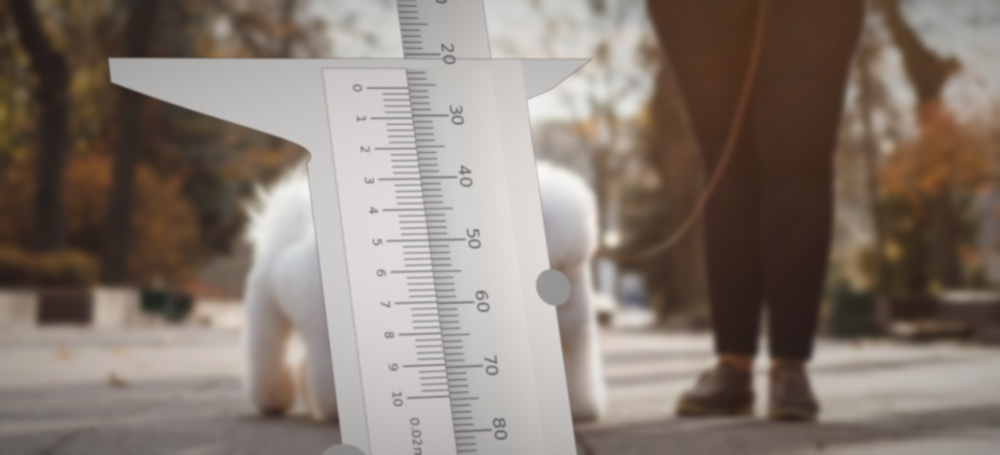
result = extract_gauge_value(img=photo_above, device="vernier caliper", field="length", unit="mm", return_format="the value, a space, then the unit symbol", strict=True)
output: 25.5 mm
